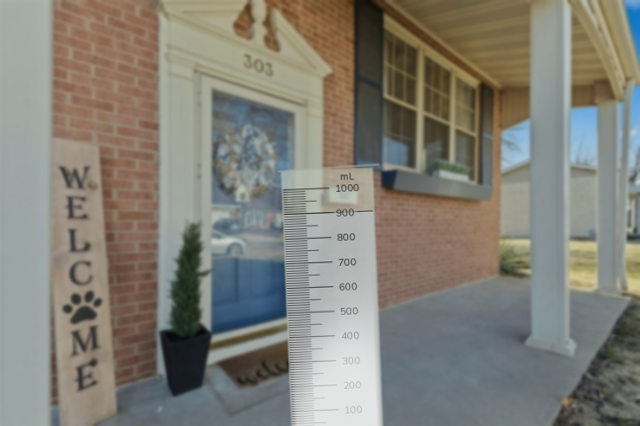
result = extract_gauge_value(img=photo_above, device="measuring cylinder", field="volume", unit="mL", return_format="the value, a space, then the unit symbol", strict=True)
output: 900 mL
